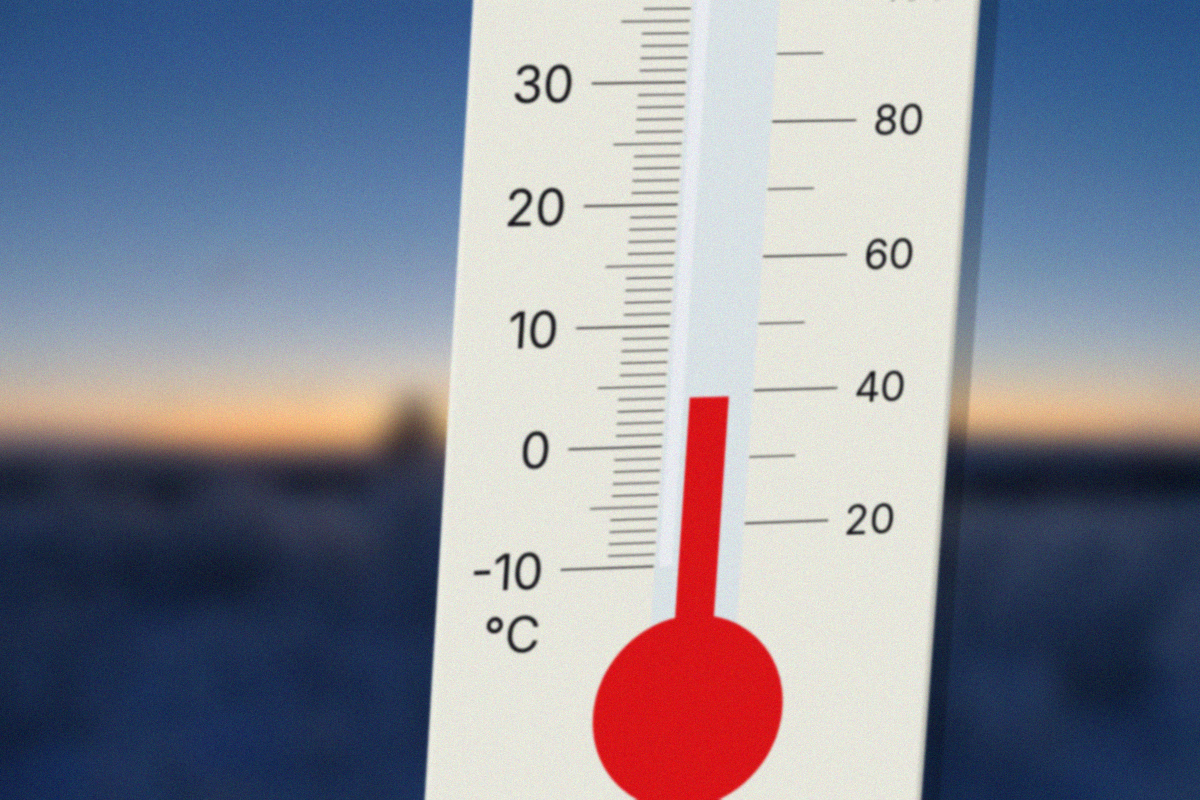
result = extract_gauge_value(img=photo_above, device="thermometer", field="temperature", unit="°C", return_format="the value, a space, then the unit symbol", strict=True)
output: 4 °C
